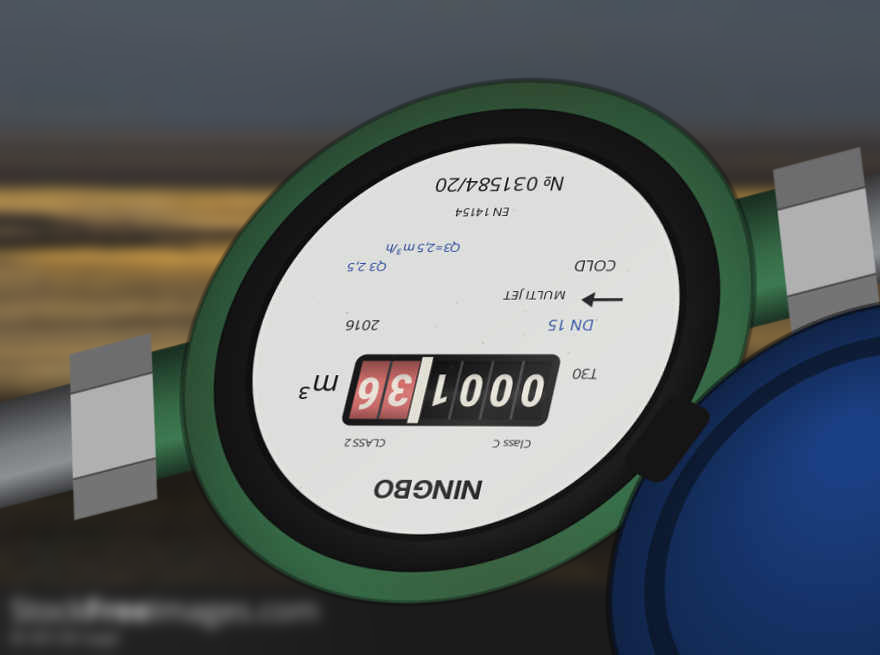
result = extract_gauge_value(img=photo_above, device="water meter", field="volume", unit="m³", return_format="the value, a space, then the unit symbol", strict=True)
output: 1.36 m³
